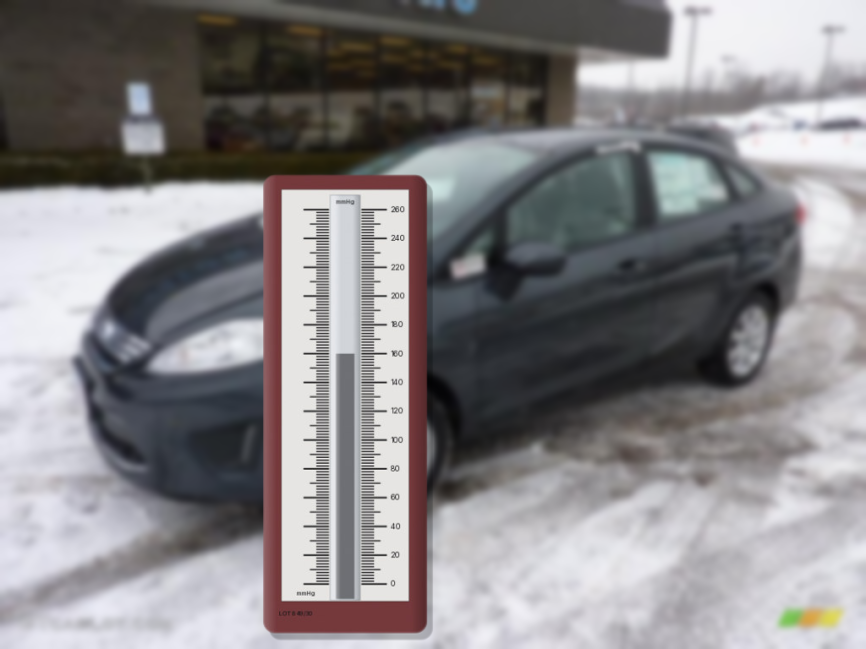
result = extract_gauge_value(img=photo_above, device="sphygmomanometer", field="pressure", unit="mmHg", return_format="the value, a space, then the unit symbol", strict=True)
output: 160 mmHg
